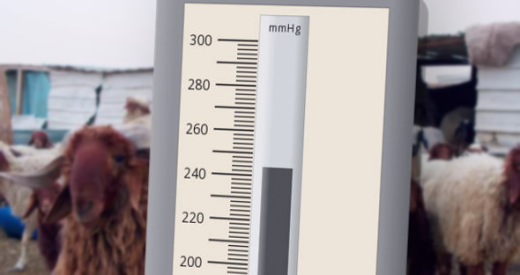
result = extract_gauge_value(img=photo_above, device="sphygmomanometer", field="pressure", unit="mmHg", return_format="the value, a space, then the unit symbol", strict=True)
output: 244 mmHg
